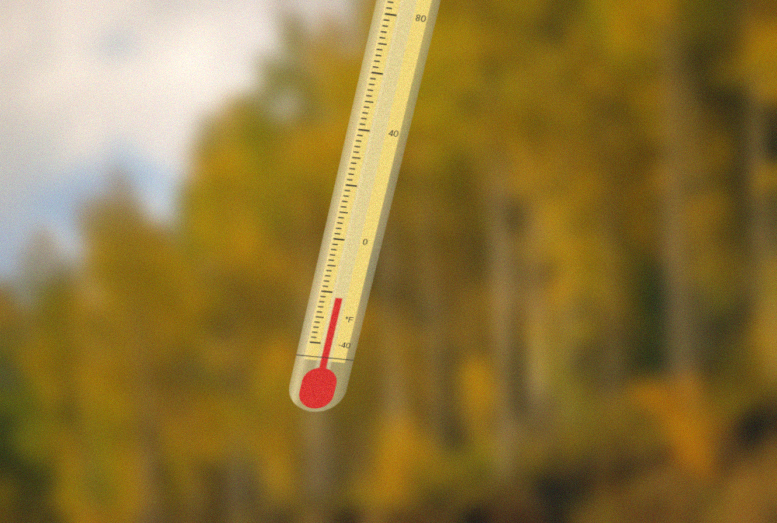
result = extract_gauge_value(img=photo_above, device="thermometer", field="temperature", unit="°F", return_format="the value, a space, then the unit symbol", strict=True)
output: -22 °F
